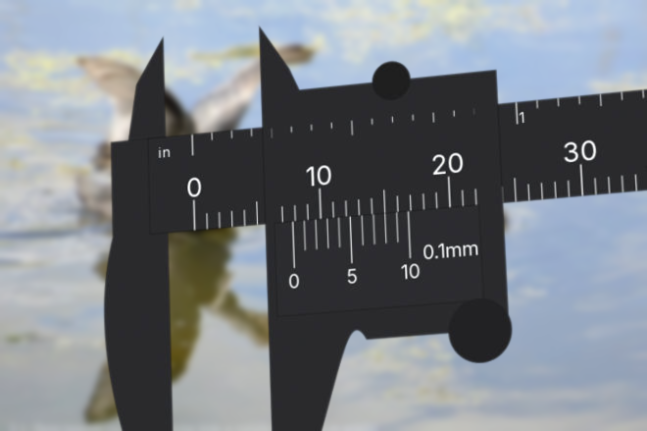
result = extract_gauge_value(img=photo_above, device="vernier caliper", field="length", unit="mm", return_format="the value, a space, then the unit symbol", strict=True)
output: 7.8 mm
